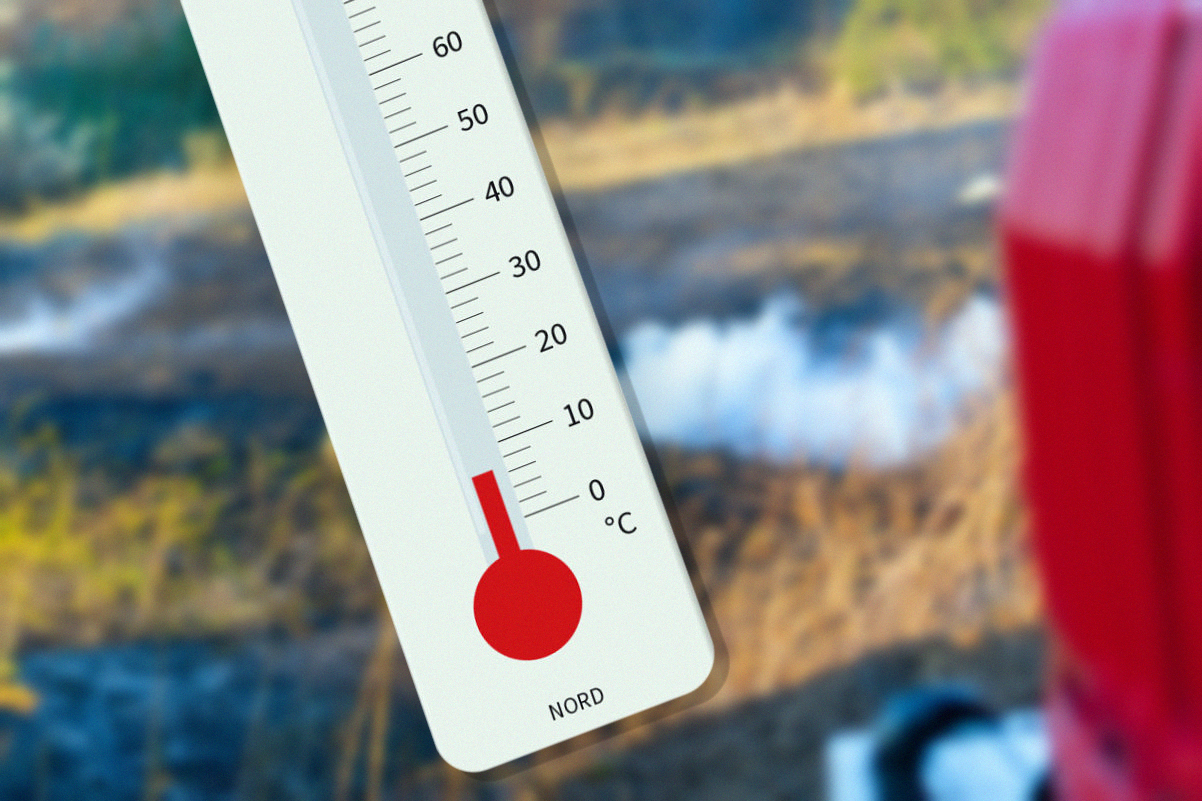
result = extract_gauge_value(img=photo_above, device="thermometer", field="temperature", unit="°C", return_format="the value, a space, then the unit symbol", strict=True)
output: 7 °C
